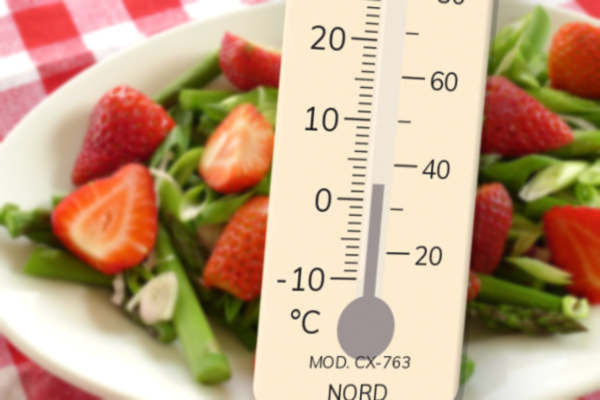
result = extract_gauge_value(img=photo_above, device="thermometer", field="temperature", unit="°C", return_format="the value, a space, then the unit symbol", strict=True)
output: 2 °C
